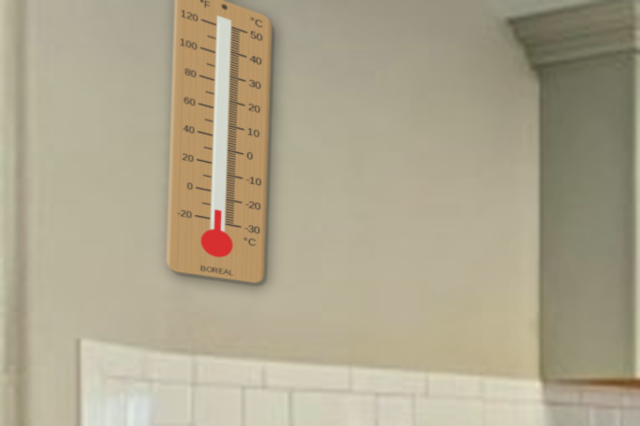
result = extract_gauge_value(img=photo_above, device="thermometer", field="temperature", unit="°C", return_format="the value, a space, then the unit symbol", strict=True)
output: -25 °C
